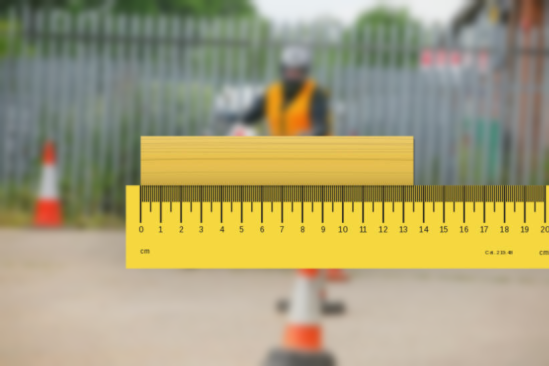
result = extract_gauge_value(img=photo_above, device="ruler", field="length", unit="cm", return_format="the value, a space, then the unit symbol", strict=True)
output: 13.5 cm
